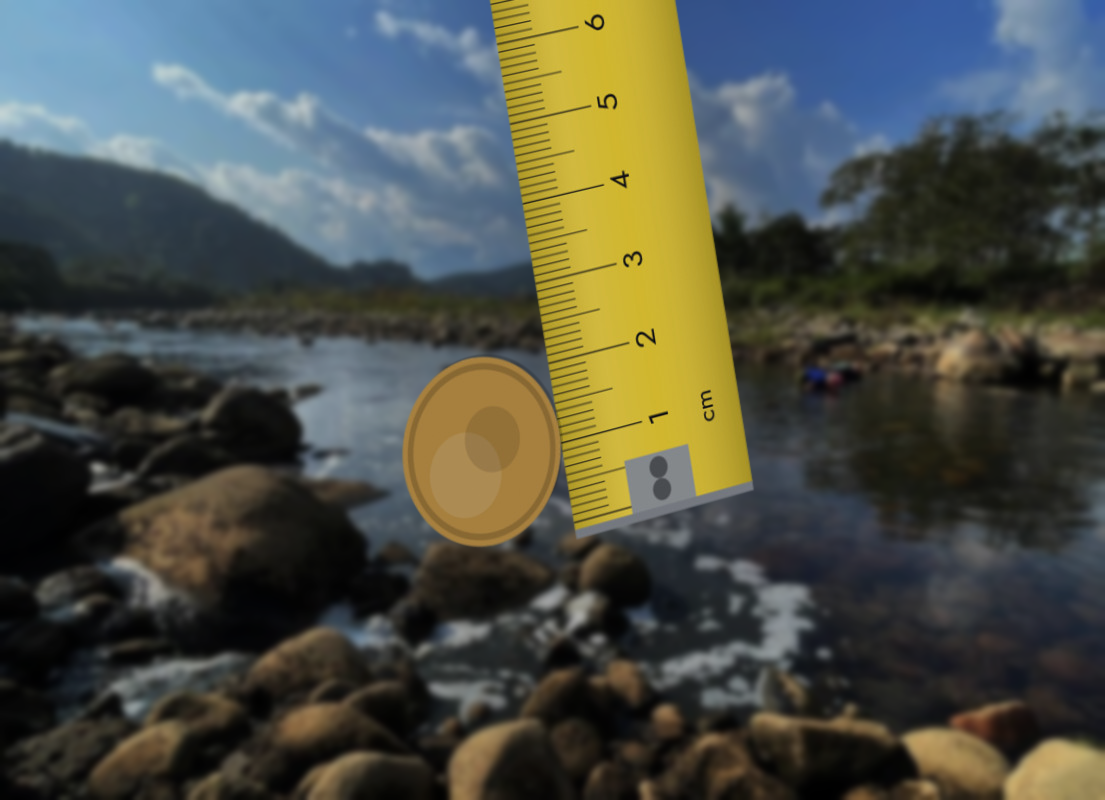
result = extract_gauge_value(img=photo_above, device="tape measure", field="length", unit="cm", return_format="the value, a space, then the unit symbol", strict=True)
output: 2.3 cm
